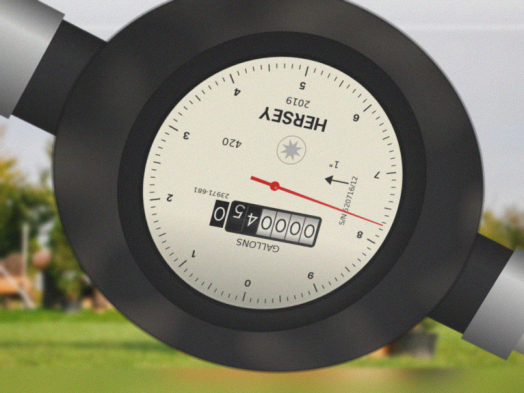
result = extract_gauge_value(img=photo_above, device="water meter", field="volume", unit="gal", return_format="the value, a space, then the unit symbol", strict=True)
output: 447.7 gal
